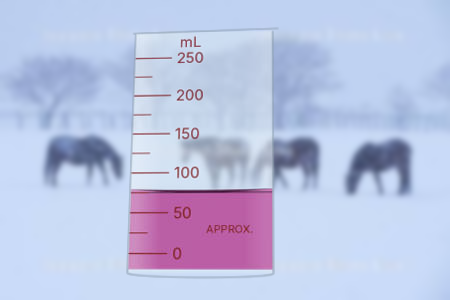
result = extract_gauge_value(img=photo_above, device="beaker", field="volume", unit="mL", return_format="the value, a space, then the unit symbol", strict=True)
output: 75 mL
